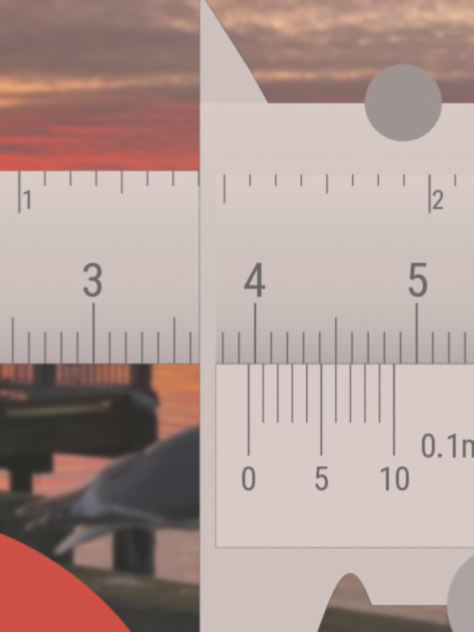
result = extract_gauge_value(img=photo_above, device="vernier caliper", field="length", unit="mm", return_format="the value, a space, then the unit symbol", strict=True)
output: 39.6 mm
